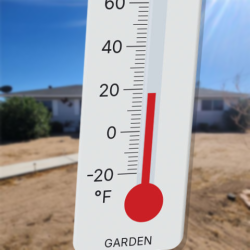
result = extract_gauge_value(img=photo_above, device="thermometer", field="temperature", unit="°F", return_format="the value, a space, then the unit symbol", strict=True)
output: 18 °F
